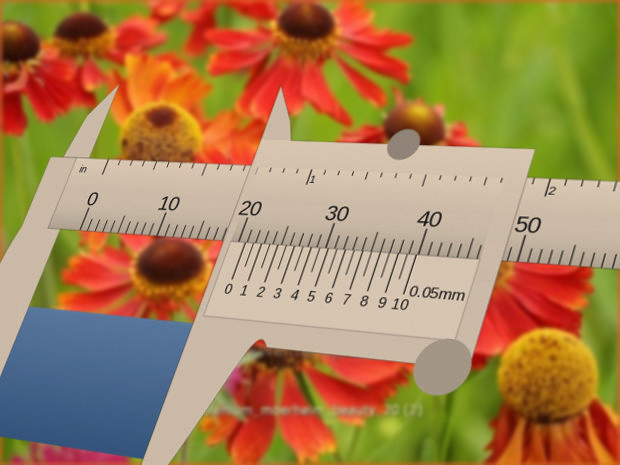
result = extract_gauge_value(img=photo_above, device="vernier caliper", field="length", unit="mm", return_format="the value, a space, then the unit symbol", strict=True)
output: 20.8 mm
